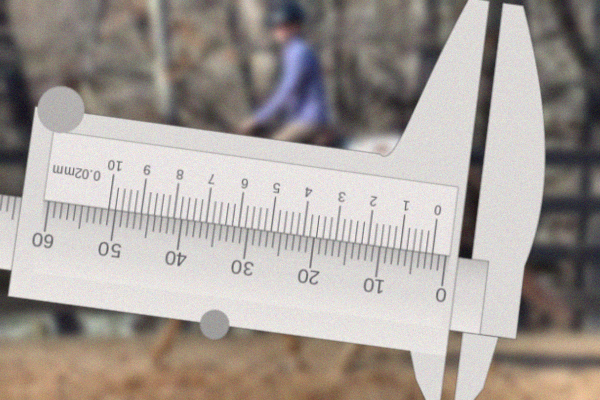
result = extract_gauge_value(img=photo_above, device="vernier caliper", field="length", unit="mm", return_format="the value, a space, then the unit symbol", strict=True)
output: 2.0 mm
